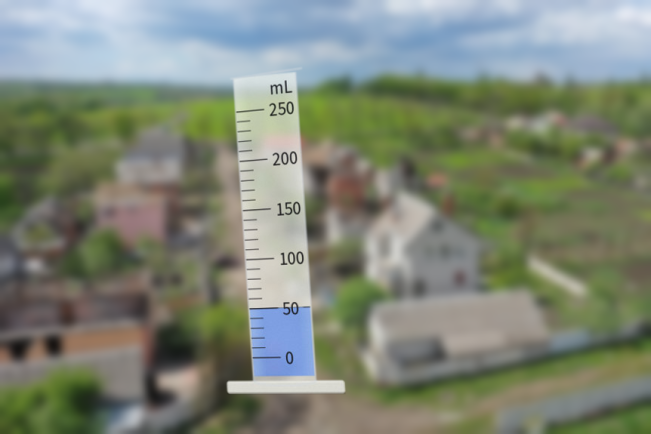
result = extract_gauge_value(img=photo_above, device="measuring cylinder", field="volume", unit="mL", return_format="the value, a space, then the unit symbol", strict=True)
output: 50 mL
